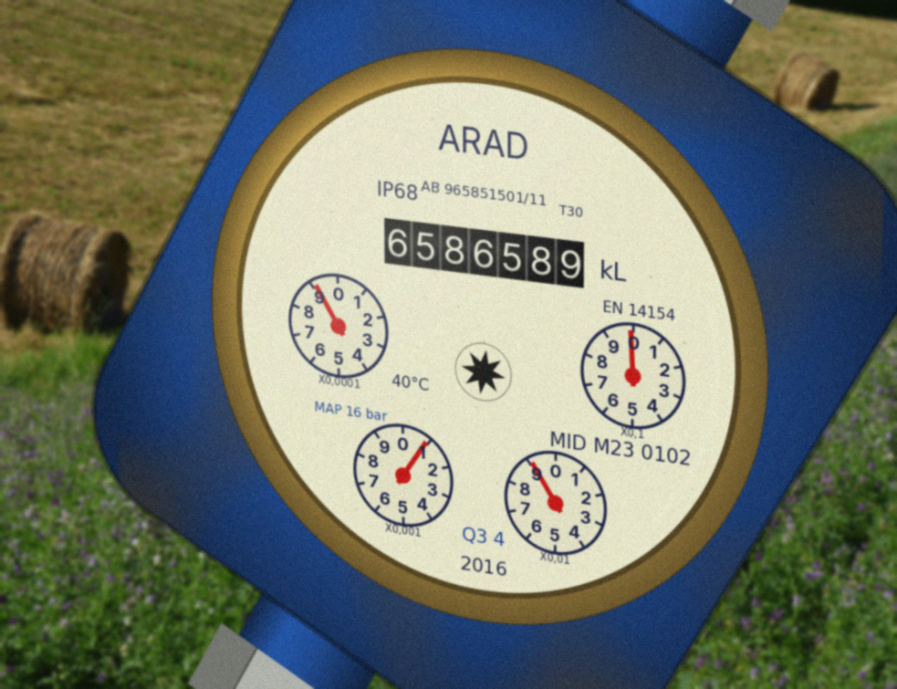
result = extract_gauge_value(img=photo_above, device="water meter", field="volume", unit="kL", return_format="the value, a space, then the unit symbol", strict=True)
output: 6586588.9909 kL
